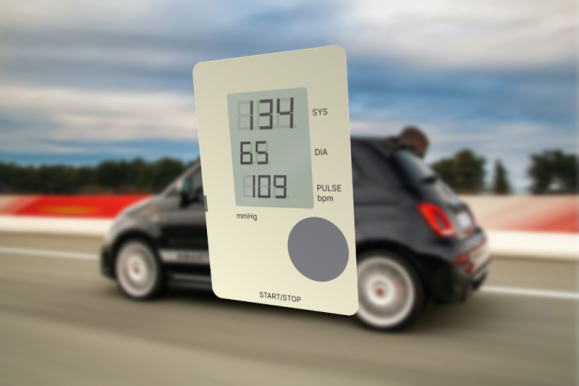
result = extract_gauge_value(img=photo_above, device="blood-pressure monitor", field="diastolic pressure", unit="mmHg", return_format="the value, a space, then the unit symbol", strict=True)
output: 65 mmHg
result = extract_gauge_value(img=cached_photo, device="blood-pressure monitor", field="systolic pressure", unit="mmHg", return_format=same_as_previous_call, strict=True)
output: 134 mmHg
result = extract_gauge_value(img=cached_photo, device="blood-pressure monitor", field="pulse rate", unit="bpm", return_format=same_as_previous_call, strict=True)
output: 109 bpm
